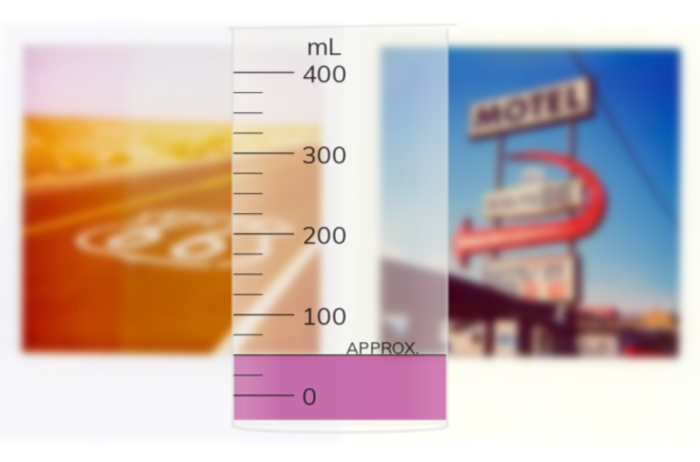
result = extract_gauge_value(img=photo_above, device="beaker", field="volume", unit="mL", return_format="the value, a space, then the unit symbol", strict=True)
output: 50 mL
